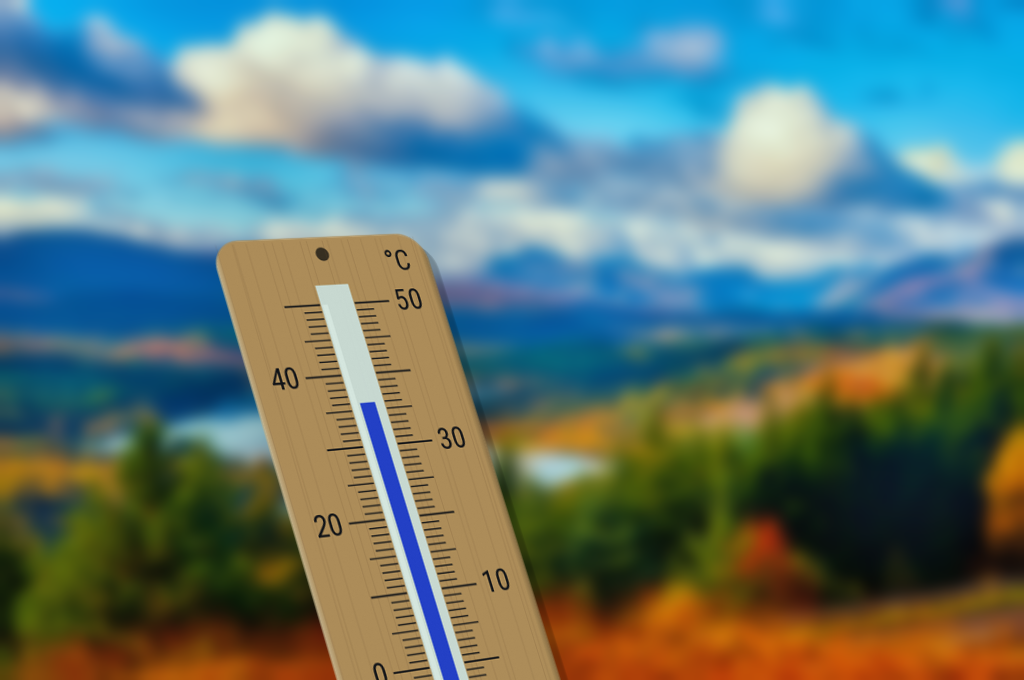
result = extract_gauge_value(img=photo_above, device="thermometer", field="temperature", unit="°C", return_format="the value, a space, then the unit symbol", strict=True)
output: 36 °C
